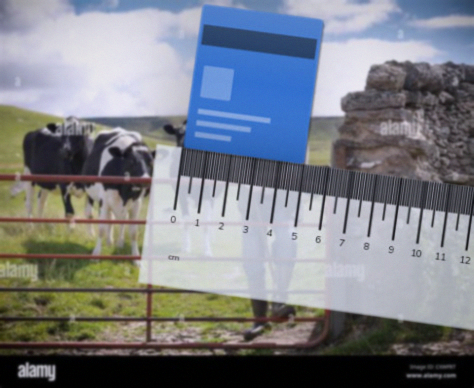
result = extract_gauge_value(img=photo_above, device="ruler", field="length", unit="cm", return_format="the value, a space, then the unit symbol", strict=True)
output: 5 cm
